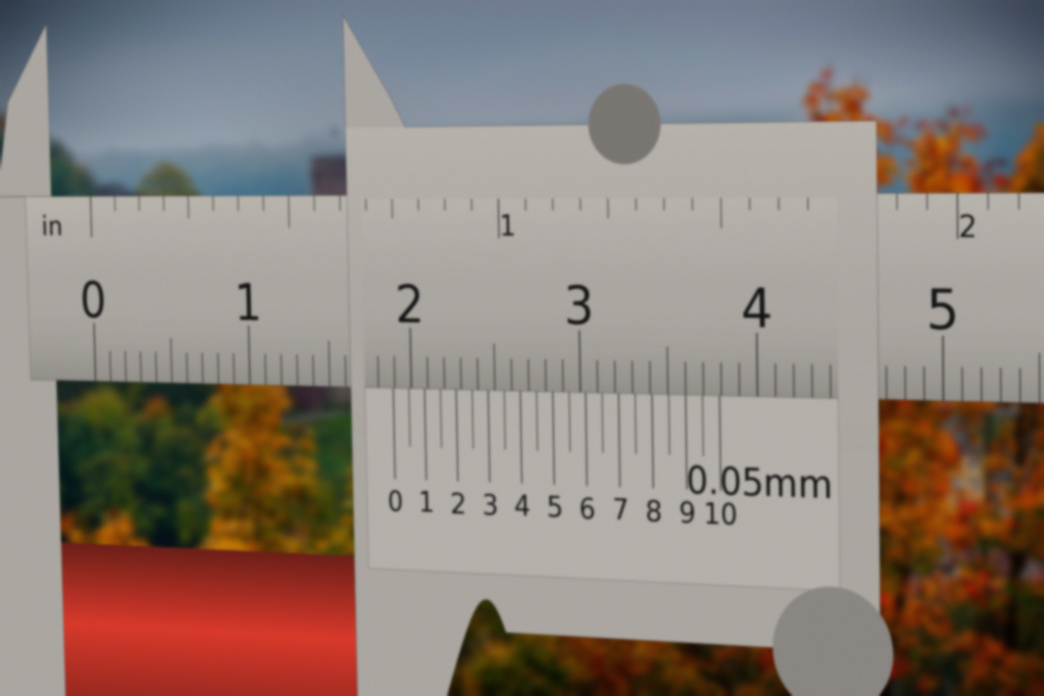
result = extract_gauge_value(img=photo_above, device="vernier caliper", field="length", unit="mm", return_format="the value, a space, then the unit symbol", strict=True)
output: 18.9 mm
